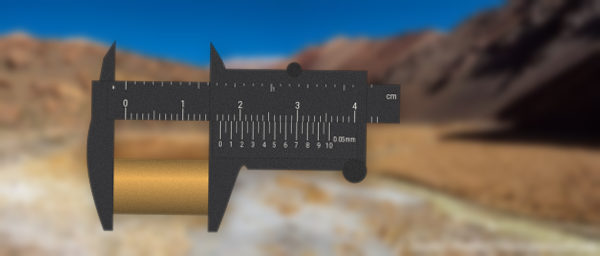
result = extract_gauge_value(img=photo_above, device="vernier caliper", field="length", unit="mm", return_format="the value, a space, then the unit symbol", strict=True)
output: 16.6 mm
